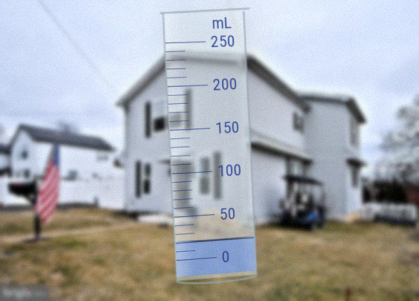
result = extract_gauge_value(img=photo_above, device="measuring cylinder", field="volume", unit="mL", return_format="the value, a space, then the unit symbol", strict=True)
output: 20 mL
